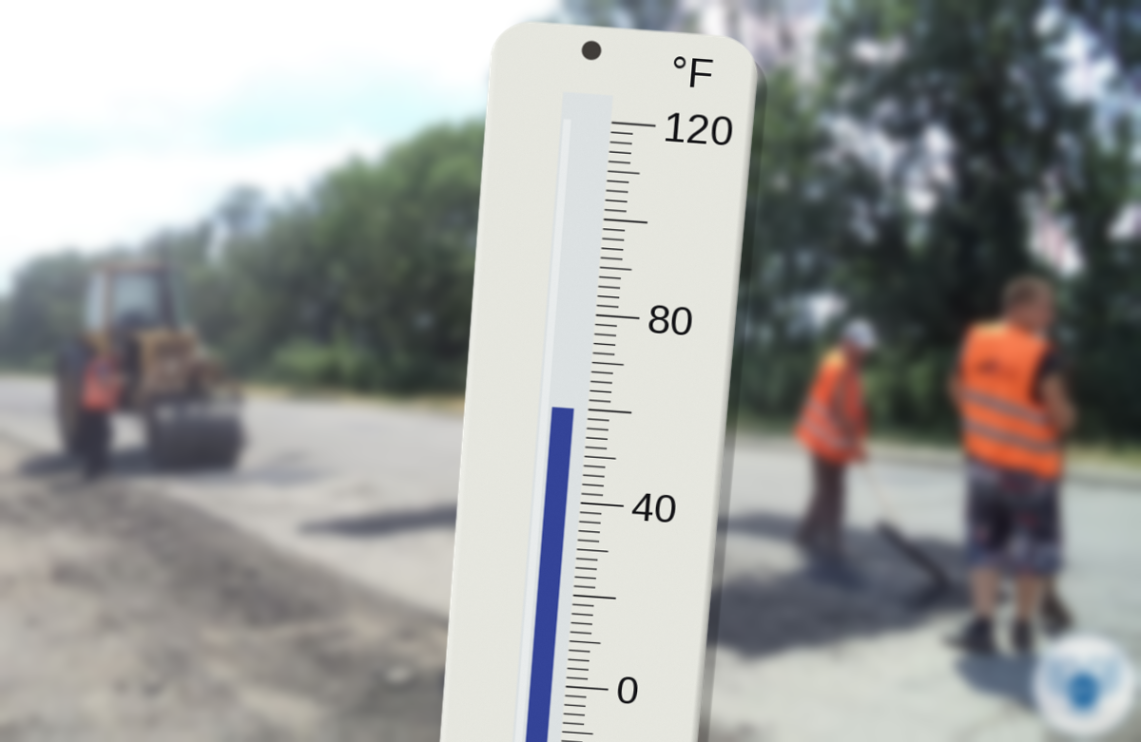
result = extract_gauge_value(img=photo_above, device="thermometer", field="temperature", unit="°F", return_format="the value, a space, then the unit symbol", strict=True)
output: 60 °F
